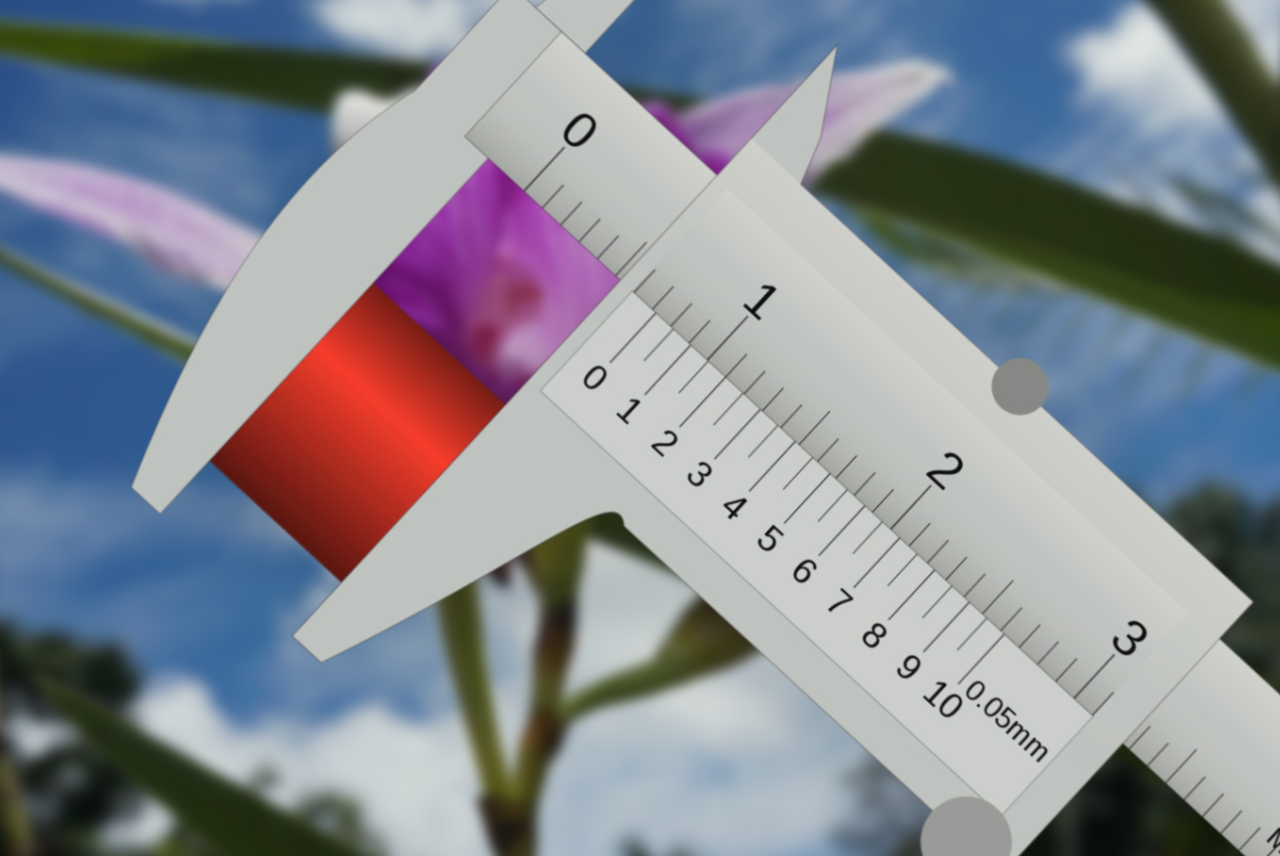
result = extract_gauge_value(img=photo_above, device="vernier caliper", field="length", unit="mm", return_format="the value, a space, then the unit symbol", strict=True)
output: 7.2 mm
